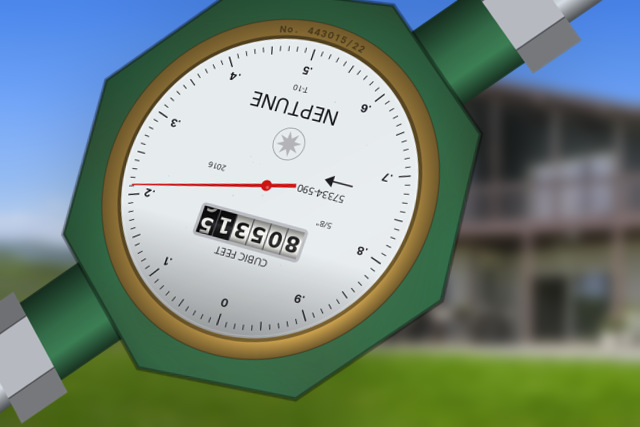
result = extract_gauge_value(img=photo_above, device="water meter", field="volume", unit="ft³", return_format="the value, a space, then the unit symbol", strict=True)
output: 805315.21 ft³
